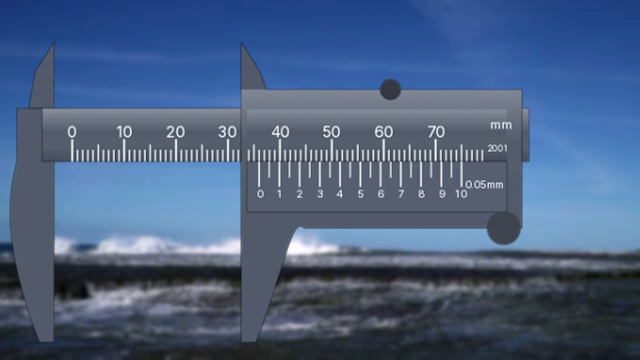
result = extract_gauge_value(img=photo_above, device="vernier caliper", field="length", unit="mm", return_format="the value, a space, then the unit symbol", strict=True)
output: 36.0 mm
